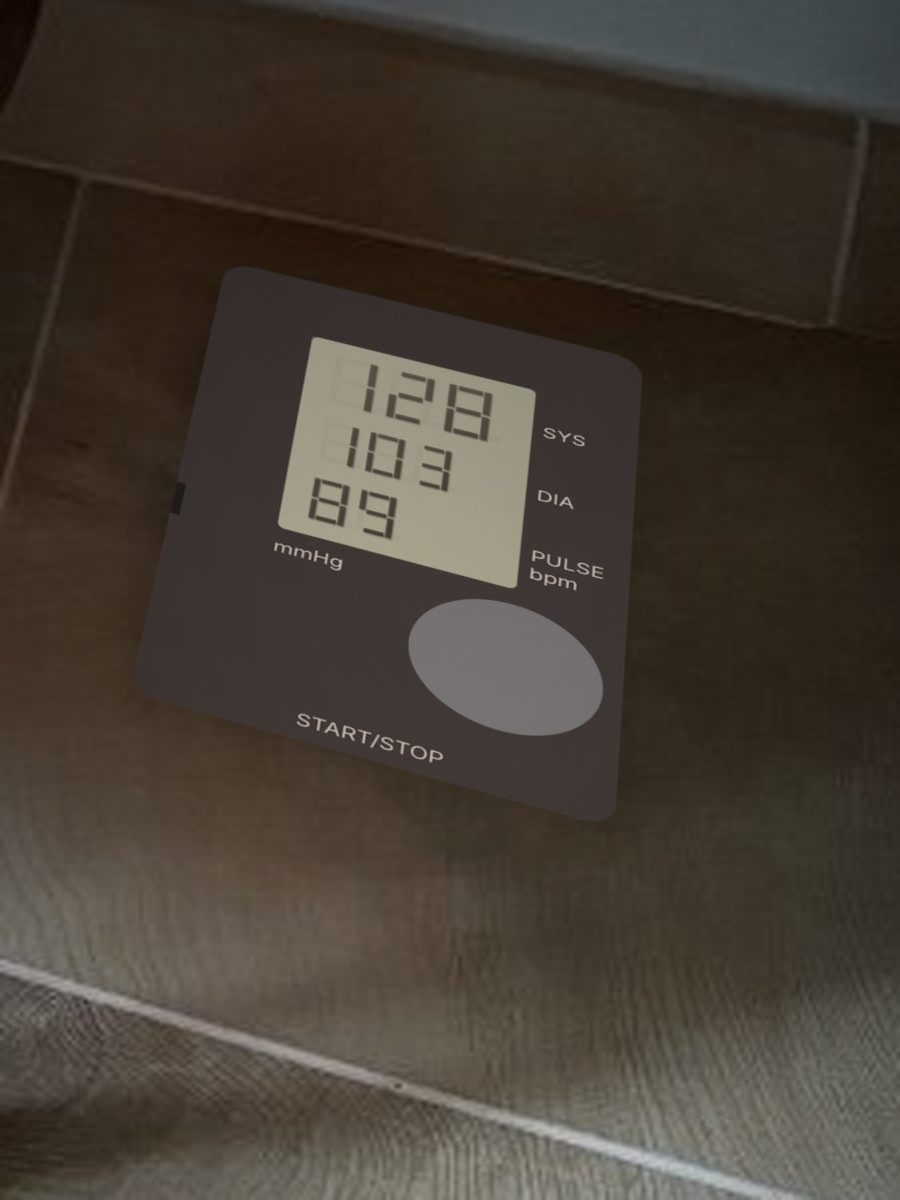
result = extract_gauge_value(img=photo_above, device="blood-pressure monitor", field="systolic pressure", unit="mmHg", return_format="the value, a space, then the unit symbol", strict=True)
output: 128 mmHg
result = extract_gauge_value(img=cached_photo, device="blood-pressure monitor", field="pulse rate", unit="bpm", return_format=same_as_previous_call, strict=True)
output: 89 bpm
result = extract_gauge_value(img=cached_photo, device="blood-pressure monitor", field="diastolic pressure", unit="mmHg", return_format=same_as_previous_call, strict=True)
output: 103 mmHg
